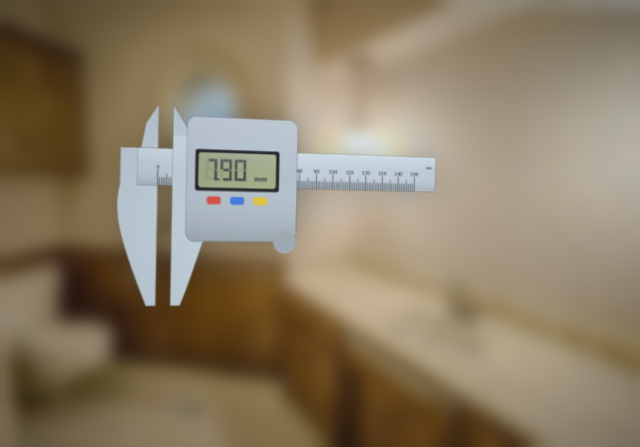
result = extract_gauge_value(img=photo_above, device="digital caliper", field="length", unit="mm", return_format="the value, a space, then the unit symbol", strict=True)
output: 7.90 mm
